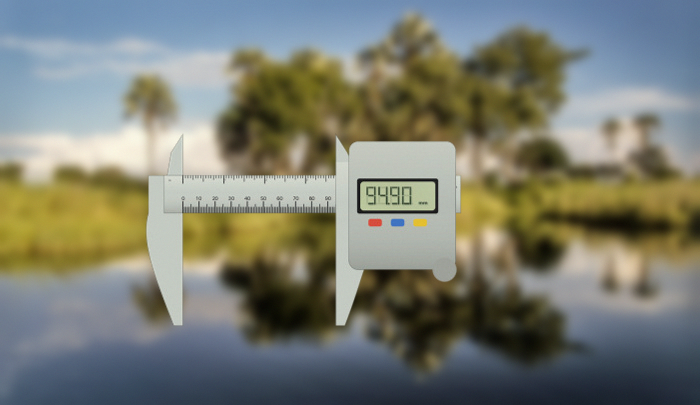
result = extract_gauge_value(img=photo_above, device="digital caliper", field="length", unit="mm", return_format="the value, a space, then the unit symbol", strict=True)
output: 94.90 mm
